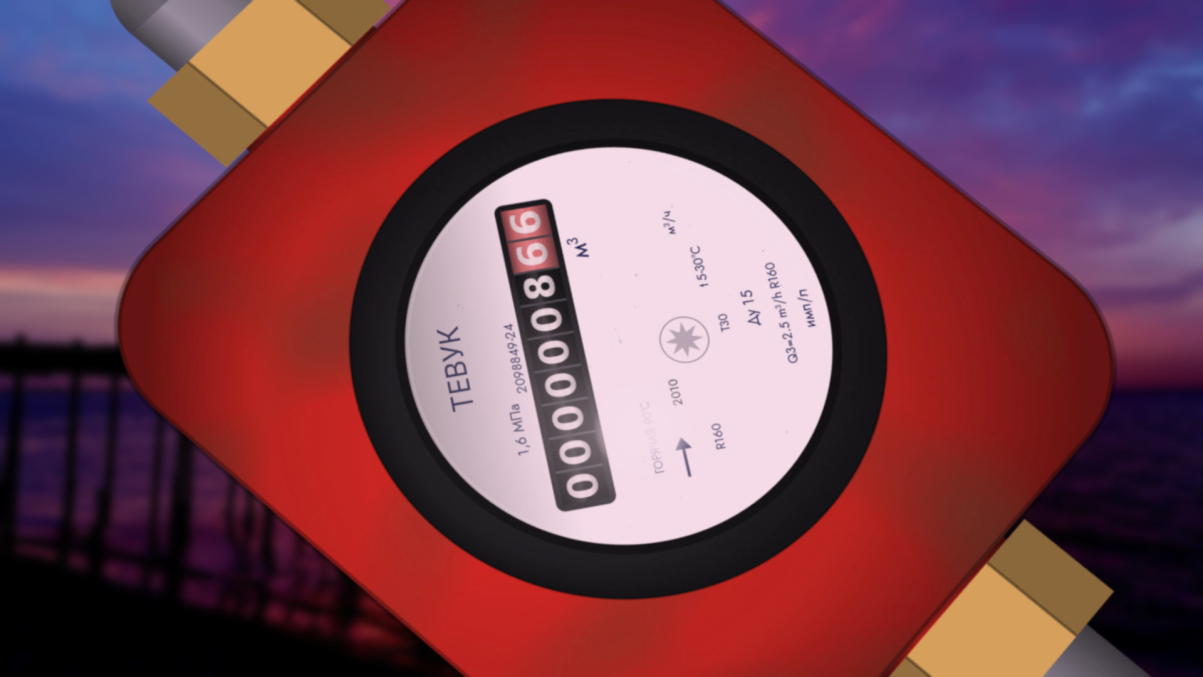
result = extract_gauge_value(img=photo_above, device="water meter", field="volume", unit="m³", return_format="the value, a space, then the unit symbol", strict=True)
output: 8.66 m³
